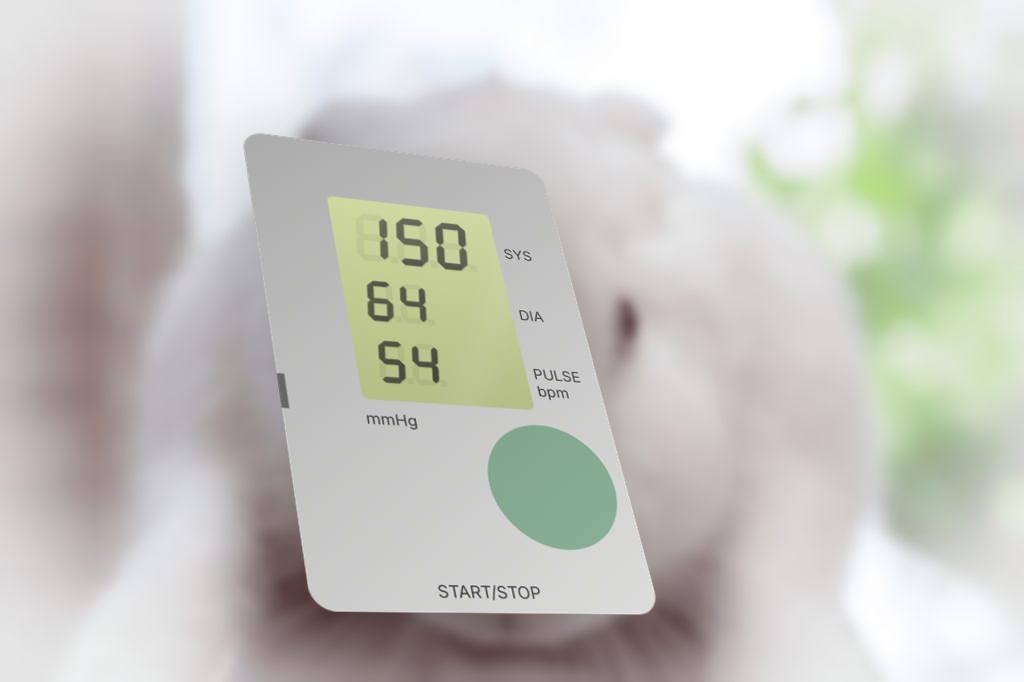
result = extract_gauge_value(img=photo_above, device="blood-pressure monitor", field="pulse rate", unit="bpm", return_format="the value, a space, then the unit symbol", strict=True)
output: 54 bpm
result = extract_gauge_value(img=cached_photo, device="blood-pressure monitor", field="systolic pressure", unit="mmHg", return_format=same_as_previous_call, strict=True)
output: 150 mmHg
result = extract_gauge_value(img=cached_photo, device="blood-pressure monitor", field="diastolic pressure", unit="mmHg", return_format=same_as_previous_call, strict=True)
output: 64 mmHg
